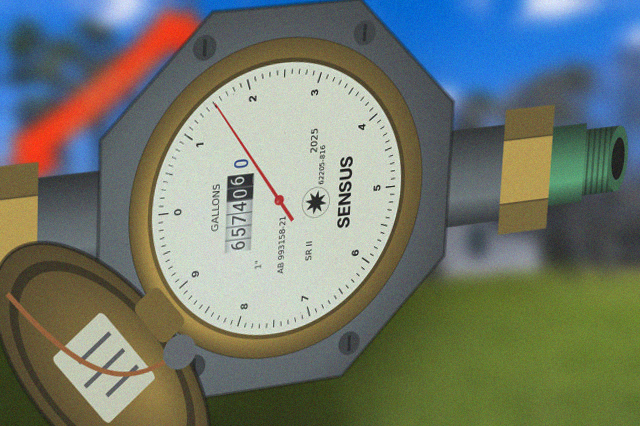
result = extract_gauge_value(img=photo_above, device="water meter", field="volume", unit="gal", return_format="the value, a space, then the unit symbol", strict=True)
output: 6574061.5 gal
